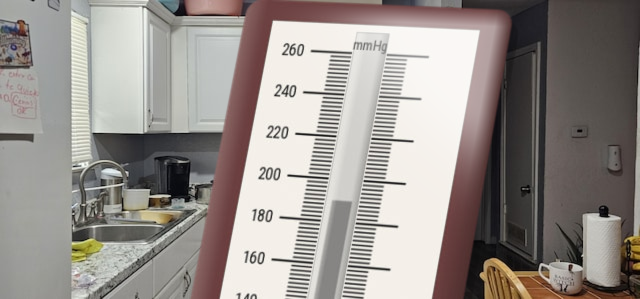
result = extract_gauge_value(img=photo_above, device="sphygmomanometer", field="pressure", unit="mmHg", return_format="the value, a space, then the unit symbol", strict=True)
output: 190 mmHg
